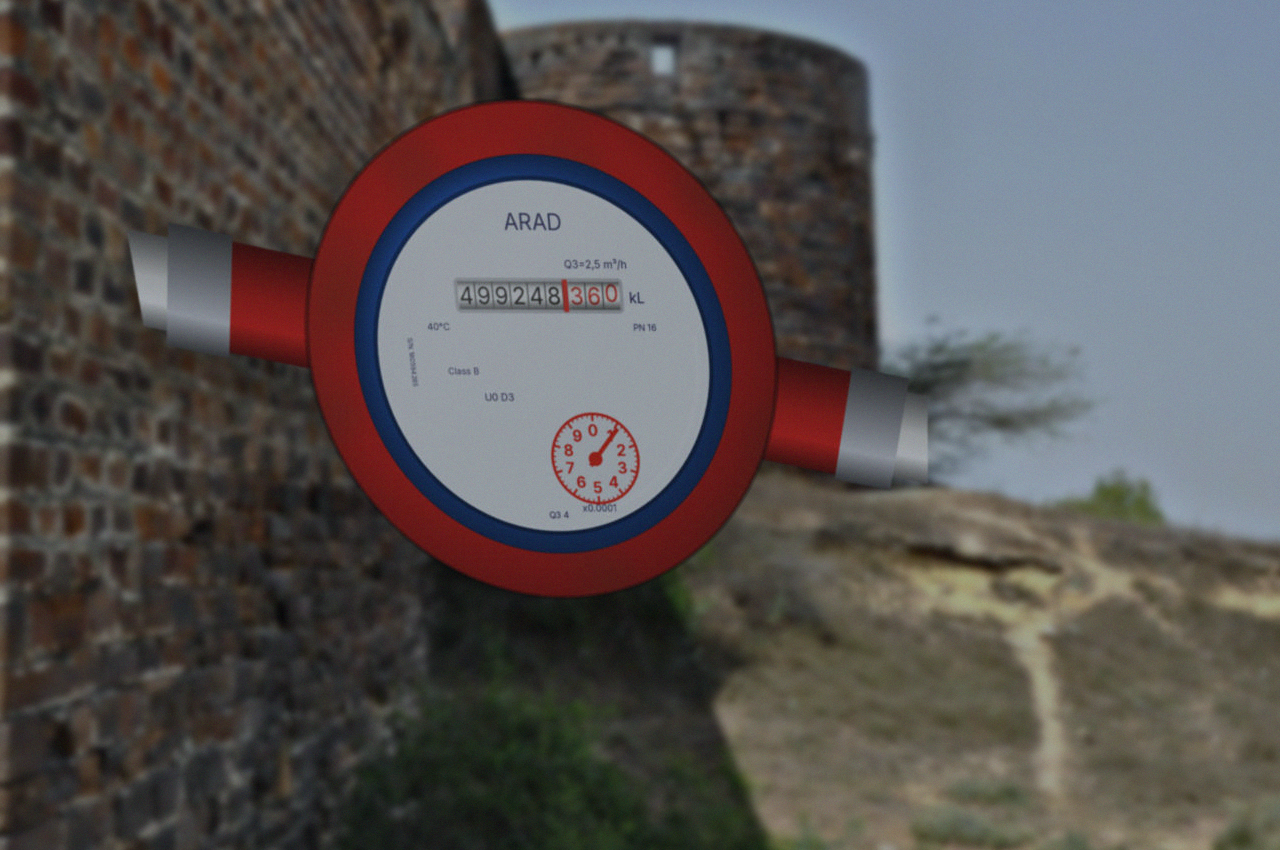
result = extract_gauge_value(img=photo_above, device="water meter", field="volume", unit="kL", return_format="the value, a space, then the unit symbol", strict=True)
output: 499248.3601 kL
